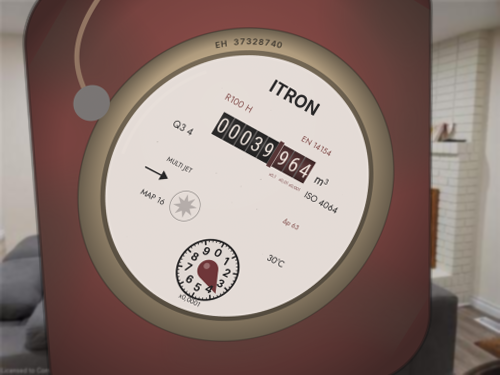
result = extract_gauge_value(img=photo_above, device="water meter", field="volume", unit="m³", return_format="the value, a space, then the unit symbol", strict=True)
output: 39.9643 m³
